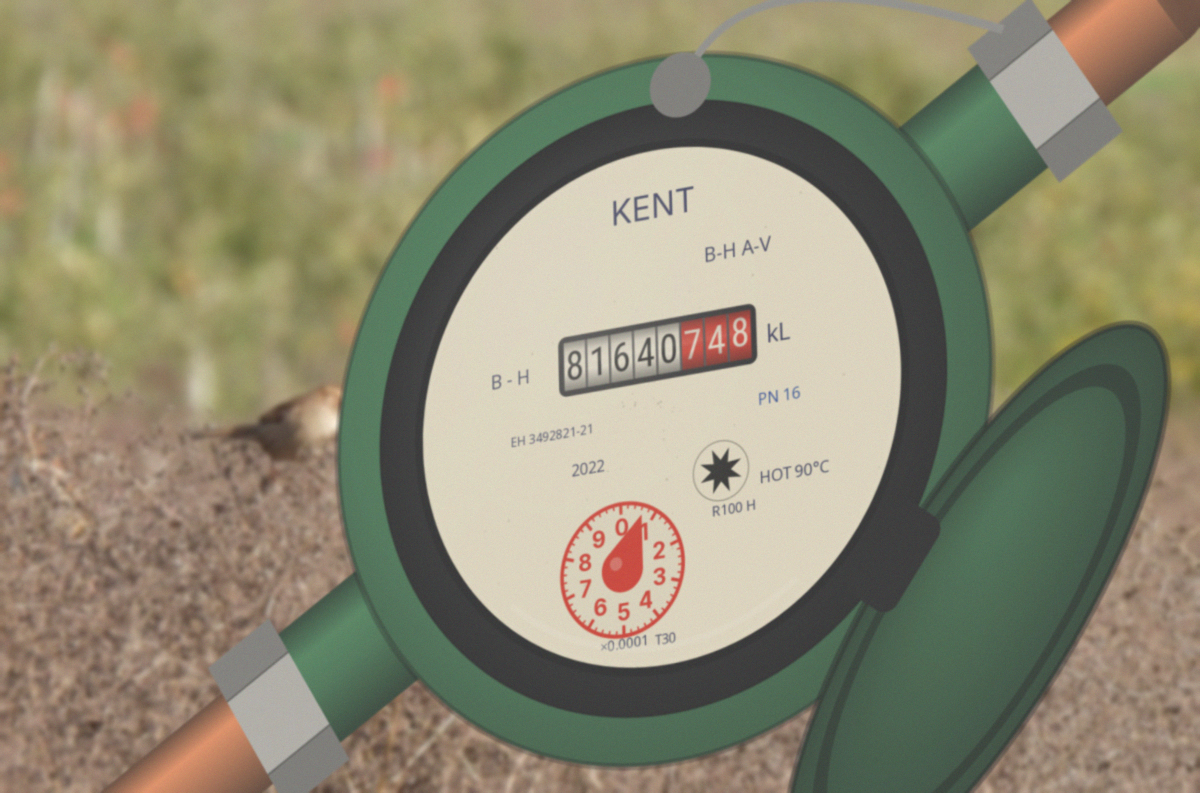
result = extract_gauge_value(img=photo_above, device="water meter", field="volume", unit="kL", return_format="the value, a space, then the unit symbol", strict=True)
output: 81640.7480 kL
